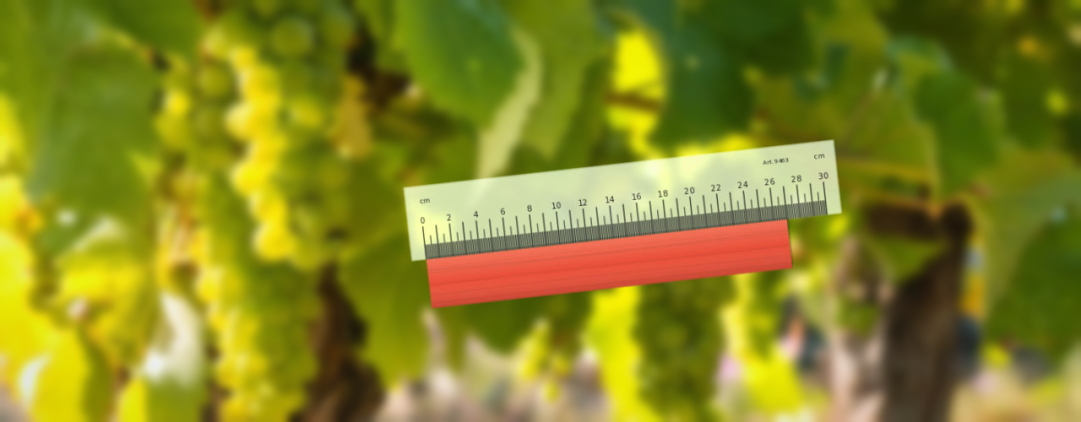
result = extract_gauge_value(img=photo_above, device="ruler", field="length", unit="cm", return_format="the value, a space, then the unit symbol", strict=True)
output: 27 cm
